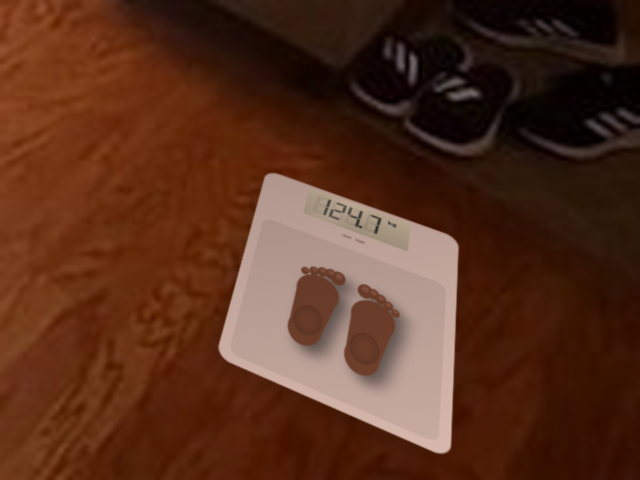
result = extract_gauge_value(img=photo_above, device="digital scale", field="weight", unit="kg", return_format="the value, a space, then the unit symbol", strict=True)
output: 124.7 kg
